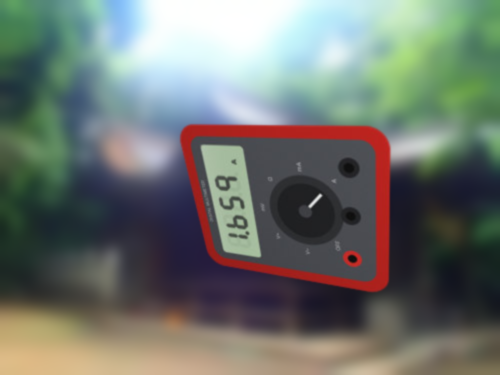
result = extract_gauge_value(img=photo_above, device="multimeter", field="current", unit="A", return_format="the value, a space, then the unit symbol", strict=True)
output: 1.659 A
